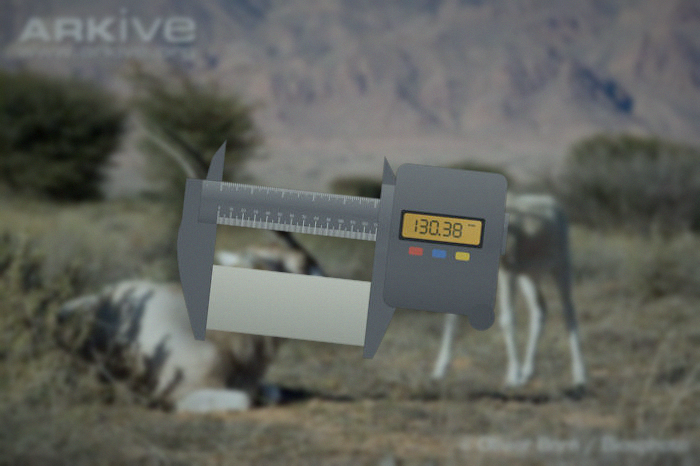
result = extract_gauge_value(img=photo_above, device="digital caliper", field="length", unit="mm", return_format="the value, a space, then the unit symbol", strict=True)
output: 130.38 mm
